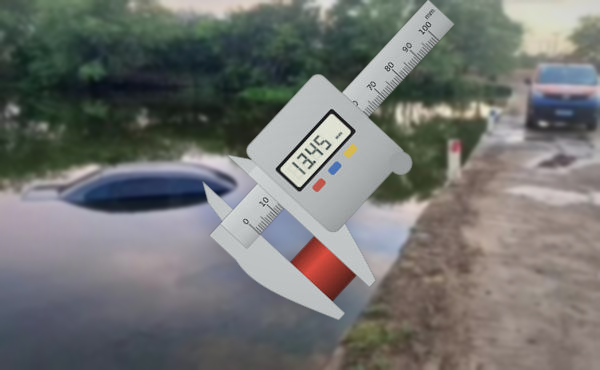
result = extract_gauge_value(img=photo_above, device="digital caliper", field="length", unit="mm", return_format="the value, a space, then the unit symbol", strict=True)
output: 13.45 mm
